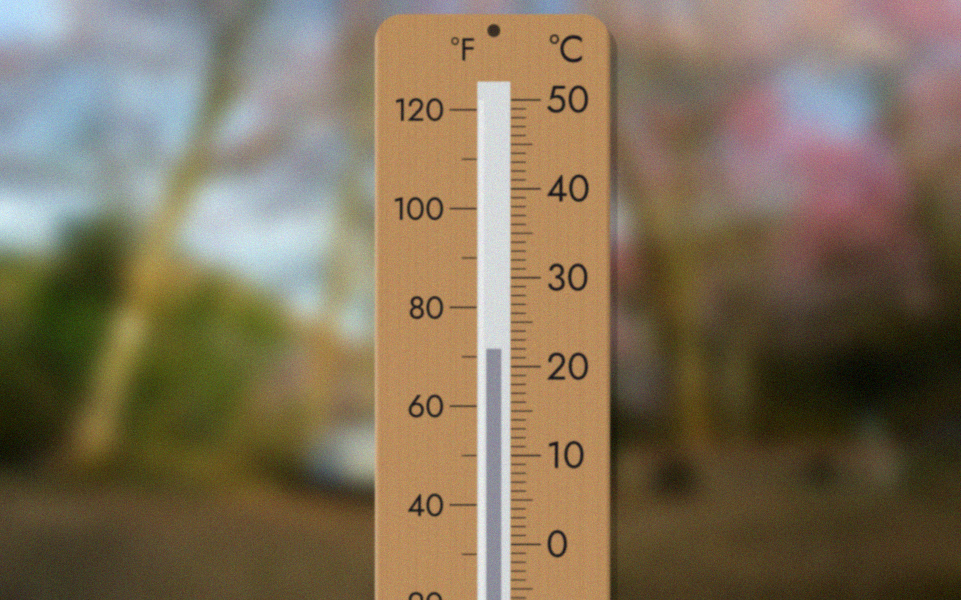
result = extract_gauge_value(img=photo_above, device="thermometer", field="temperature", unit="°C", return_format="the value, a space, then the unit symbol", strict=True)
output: 22 °C
